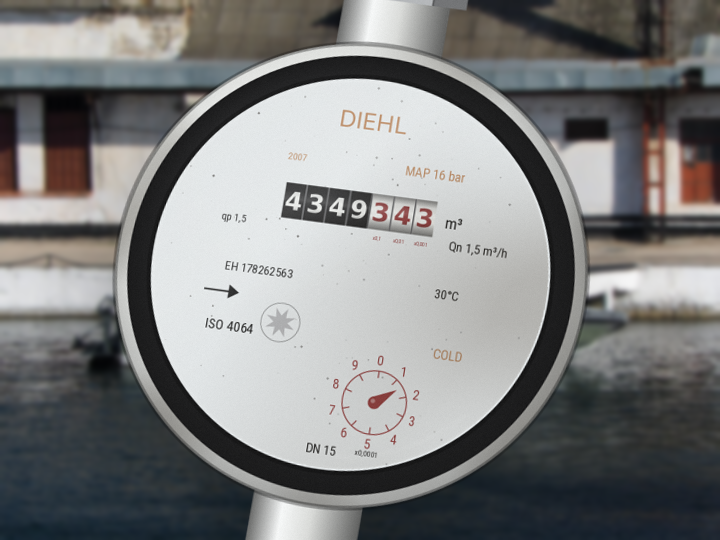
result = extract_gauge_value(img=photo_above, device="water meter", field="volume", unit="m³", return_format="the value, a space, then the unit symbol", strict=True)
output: 4349.3431 m³
